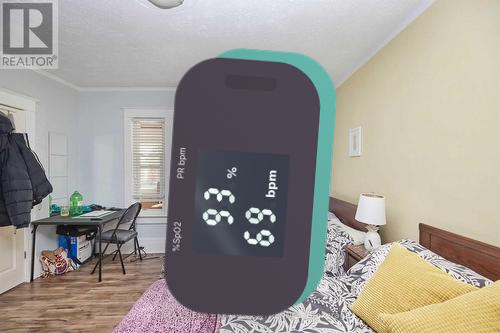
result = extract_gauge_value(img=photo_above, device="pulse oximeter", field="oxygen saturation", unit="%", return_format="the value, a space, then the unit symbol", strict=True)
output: 93 %
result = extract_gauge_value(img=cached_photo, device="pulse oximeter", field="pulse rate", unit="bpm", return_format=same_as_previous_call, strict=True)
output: 69 bpm
